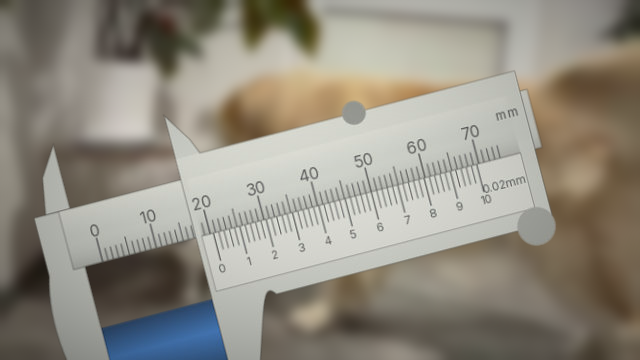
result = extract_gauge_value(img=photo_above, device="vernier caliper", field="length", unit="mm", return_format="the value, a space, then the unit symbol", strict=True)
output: 20.6 mm
